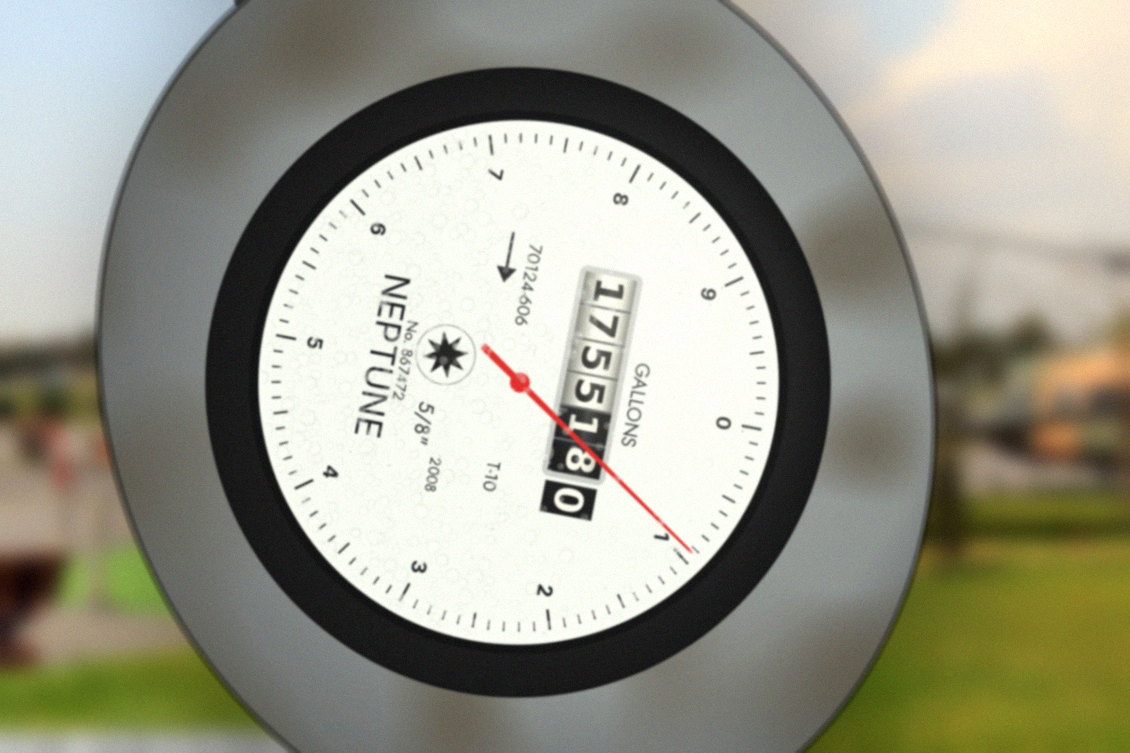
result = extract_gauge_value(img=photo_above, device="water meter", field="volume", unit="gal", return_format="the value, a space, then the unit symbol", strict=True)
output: 1755180.9 gal
